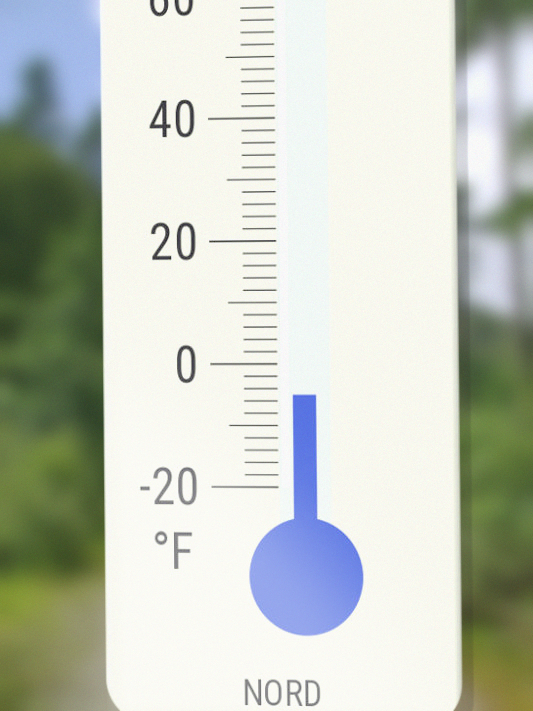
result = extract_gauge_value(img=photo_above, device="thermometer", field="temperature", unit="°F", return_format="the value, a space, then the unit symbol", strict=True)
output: -5 °F
